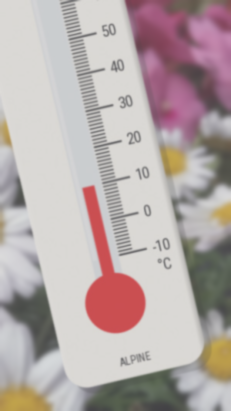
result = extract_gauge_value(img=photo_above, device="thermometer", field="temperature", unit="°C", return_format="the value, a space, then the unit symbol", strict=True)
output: 10 °C
